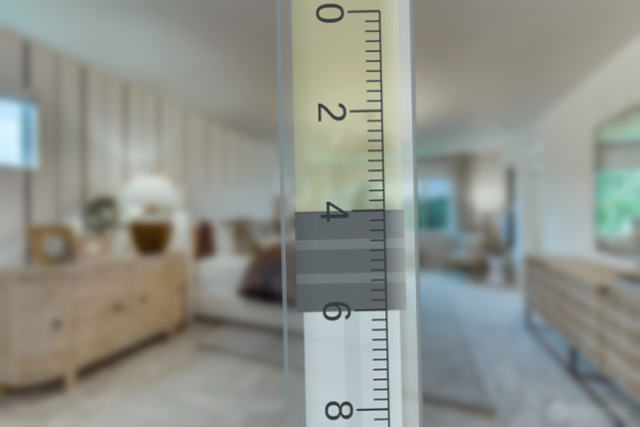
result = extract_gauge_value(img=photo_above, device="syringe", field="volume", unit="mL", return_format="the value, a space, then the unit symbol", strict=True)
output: 4 mL
